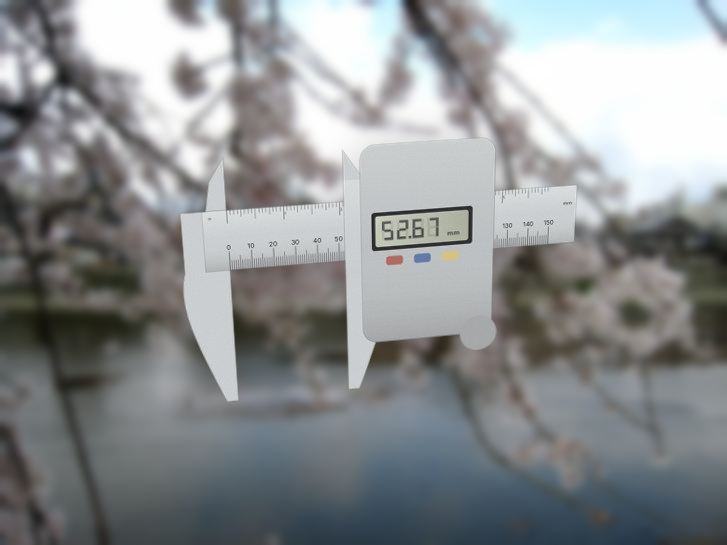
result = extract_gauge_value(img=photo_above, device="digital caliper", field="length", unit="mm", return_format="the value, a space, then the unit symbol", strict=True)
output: 52.67 mm
